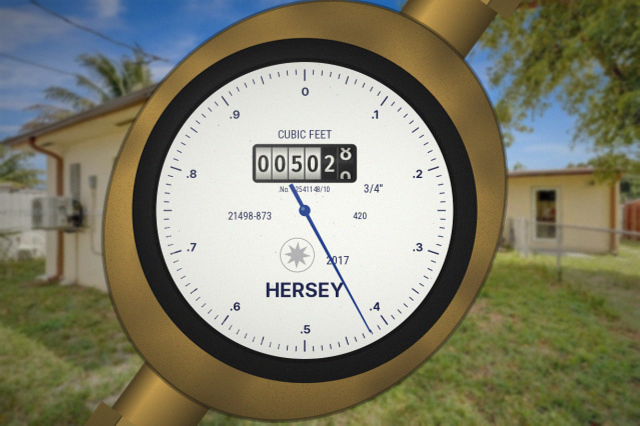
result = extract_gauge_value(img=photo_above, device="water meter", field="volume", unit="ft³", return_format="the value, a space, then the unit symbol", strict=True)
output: 5028.42 ft³
